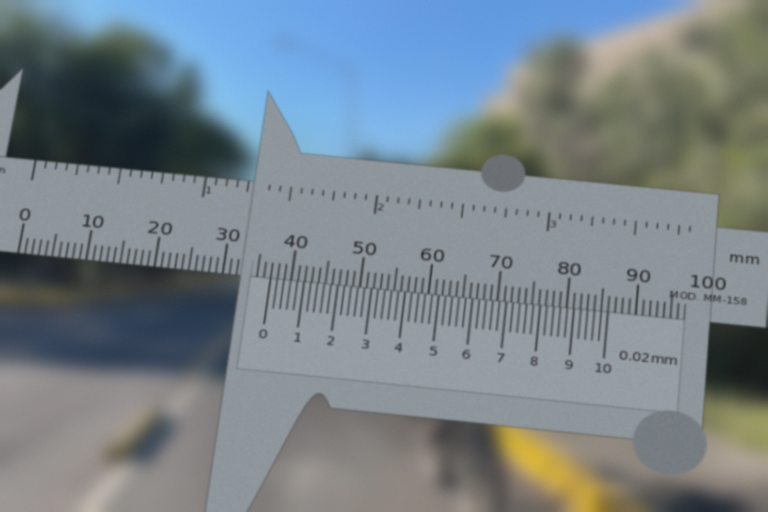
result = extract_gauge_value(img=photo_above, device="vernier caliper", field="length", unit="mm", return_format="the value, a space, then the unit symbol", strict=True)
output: 37.0 mm
